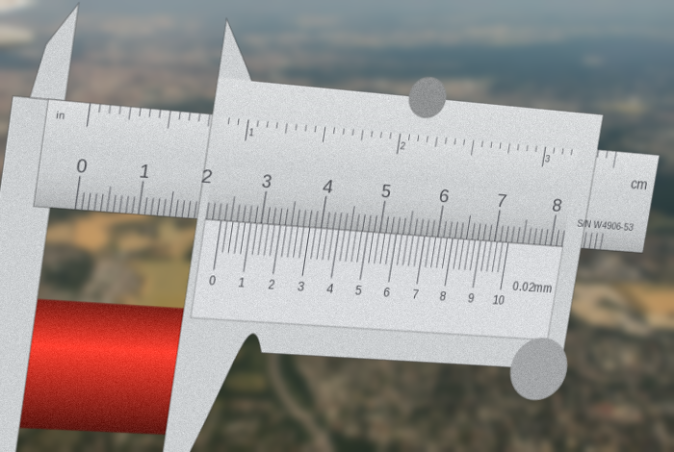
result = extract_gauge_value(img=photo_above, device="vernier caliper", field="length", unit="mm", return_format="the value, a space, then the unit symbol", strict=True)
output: 23.4 mm
